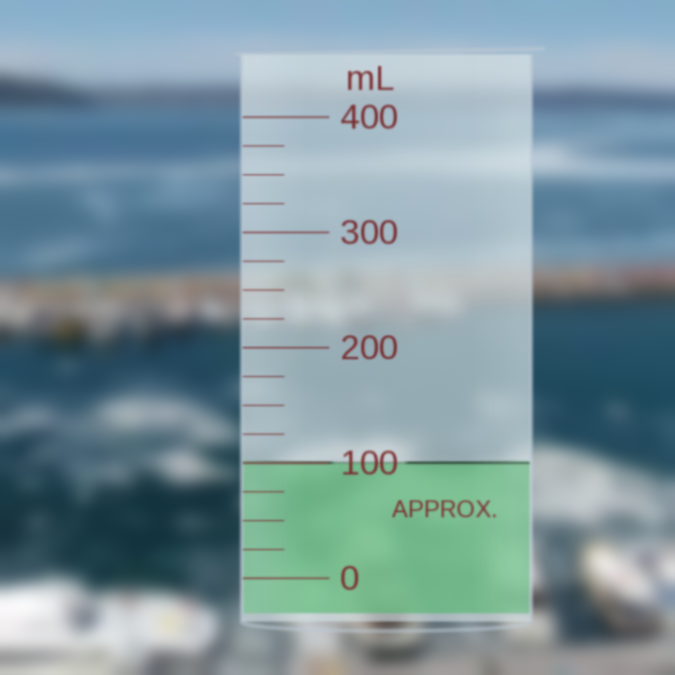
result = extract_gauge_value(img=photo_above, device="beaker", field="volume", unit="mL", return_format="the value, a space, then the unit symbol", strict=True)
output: 100 mL
